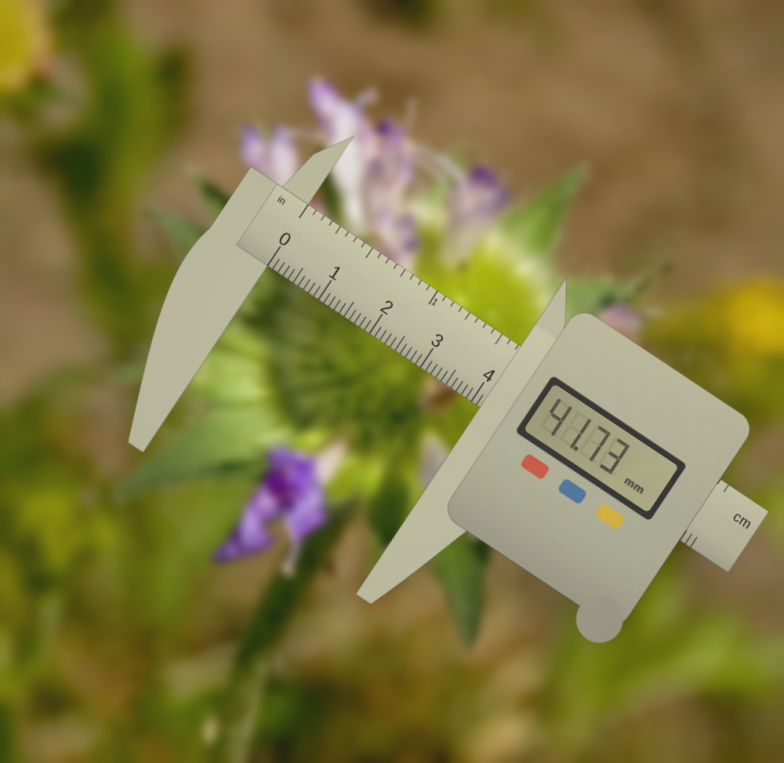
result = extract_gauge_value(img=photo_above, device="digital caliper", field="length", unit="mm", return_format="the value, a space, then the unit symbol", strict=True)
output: 41.73 mm
